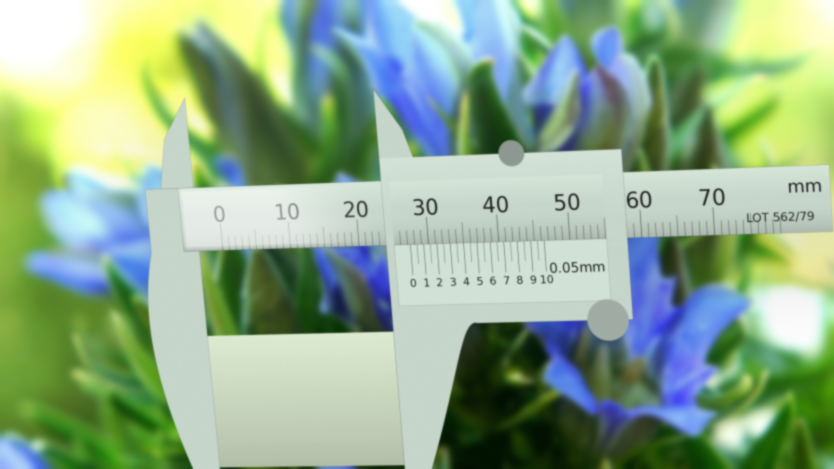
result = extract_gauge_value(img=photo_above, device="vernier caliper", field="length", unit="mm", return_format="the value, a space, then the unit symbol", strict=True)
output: 27.4 mm
